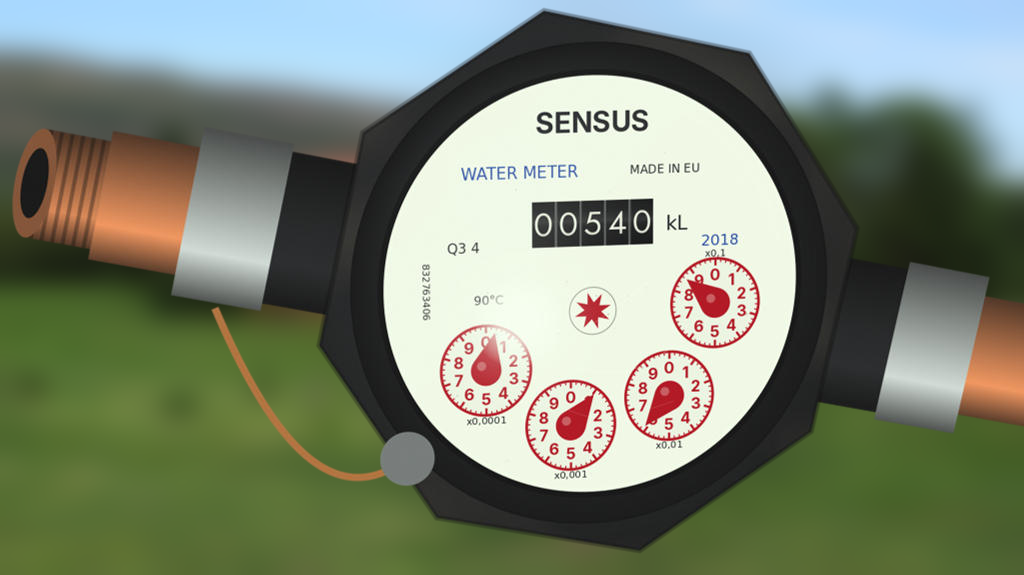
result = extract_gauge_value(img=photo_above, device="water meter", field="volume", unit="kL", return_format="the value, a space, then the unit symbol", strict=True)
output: 540.8610 kL
